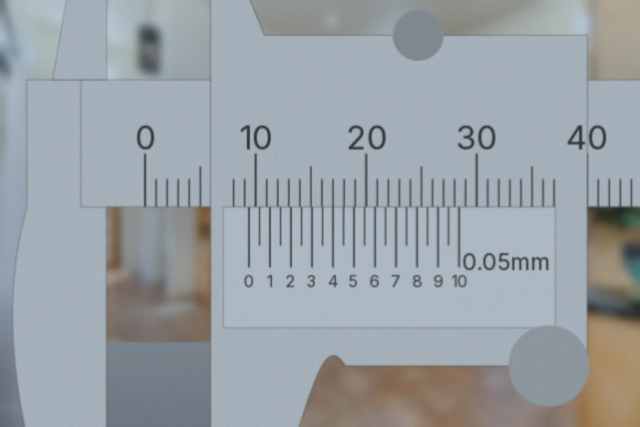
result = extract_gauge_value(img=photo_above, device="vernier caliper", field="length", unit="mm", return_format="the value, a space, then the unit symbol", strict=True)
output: 9.4 mm
